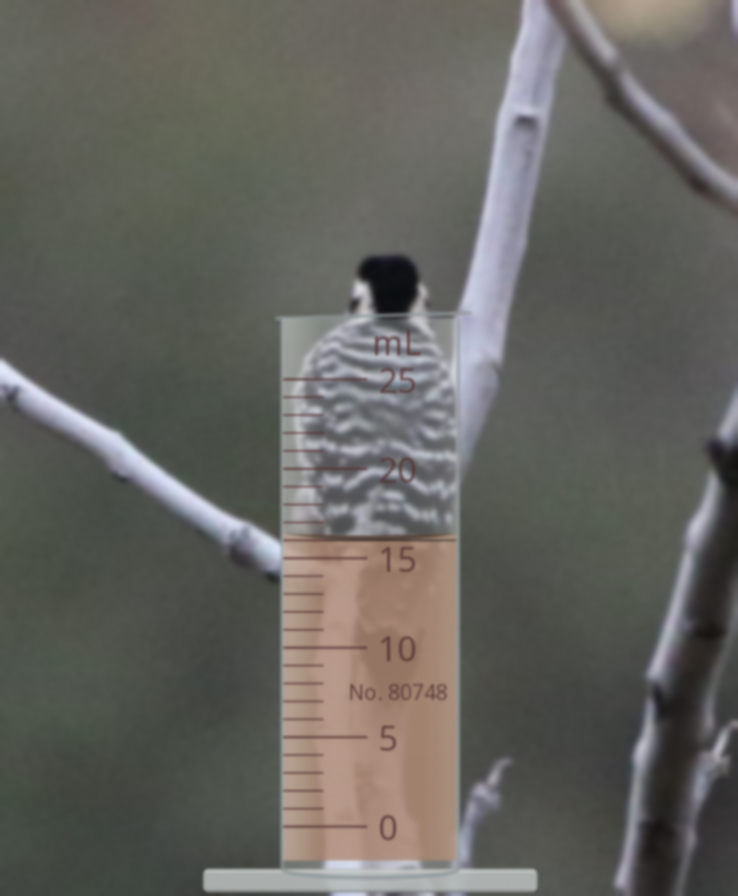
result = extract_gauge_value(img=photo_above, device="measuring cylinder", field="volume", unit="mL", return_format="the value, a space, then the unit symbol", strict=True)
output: 16 mL
